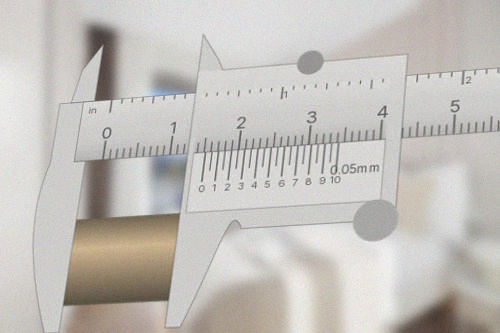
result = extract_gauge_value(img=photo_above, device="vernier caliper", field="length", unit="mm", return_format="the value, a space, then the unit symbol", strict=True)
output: 15.2 mm
